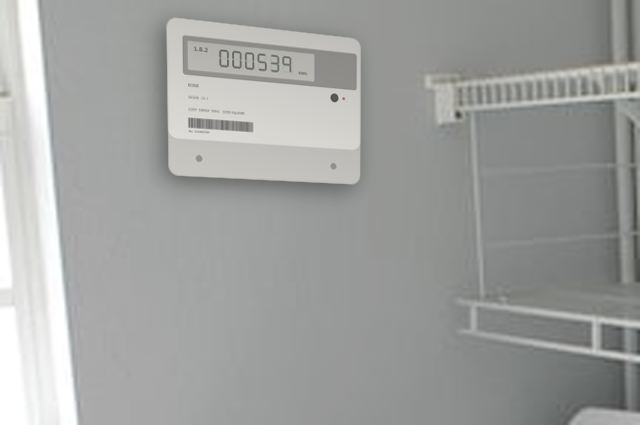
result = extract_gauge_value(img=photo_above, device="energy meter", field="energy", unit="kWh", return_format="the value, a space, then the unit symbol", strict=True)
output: 539 kWh
